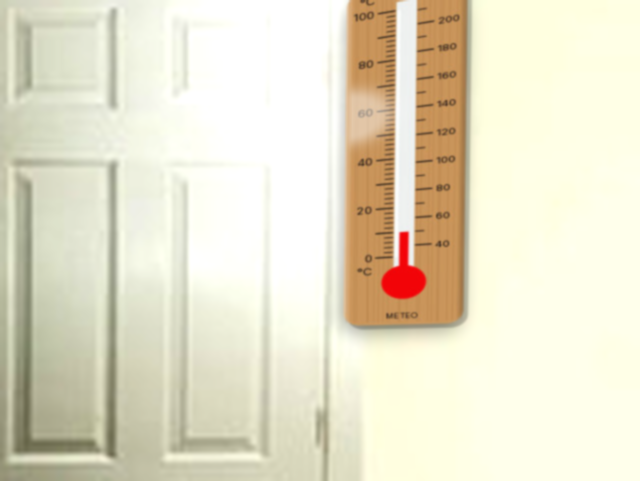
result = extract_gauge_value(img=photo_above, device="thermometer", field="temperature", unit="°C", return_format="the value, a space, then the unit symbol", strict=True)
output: 10 °C
